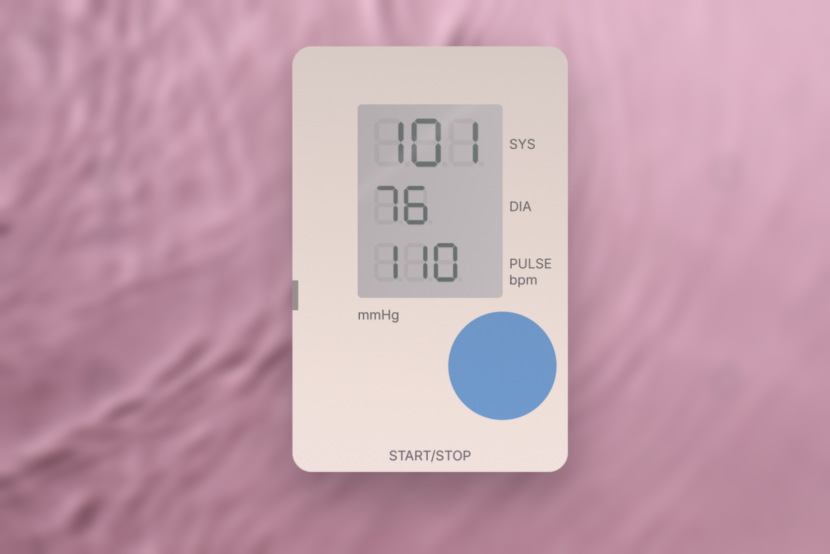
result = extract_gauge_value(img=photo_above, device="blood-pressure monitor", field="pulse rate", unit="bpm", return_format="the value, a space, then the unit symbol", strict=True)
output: 110 bpm
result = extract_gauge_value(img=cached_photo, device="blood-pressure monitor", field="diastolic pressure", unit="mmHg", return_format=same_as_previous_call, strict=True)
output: 76 mmHg
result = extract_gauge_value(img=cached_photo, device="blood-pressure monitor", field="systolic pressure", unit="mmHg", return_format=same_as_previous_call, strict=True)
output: 101 mmHg
